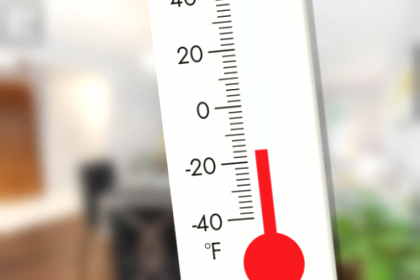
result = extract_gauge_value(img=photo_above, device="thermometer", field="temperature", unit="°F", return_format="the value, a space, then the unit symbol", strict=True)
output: -16 °F
